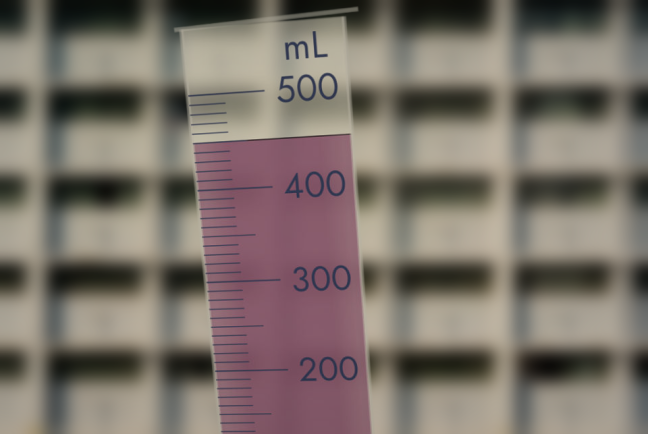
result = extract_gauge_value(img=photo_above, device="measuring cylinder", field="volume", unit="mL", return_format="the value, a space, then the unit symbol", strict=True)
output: 450 mL
